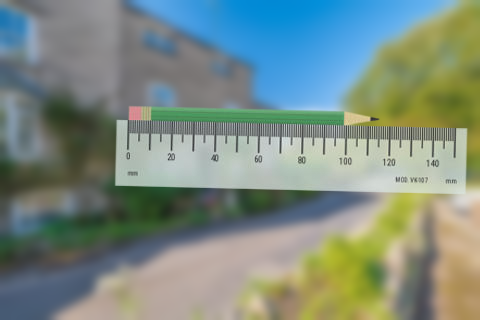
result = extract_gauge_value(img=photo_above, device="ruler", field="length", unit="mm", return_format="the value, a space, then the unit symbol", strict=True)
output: 115 mm
